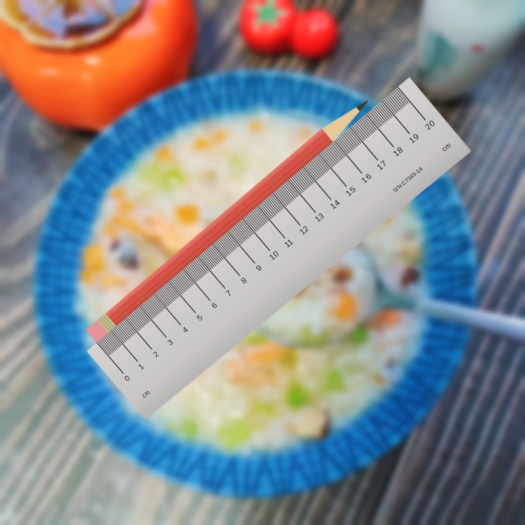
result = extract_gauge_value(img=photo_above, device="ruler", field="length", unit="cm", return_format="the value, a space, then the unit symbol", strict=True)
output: 18.5 cm
